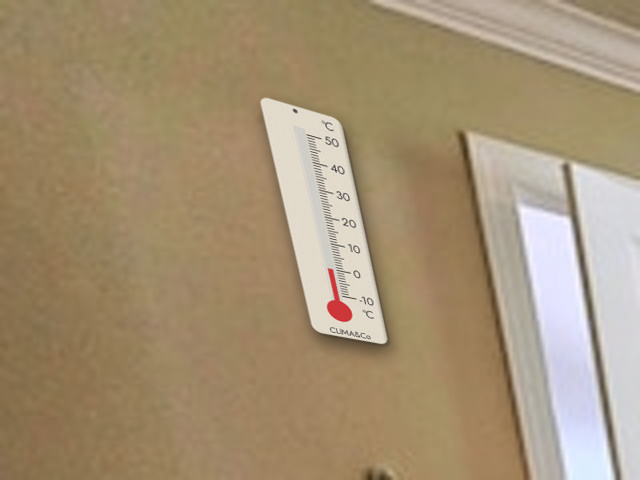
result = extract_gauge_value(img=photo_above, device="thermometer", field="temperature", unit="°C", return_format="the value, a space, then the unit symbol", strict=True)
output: 0 °C
